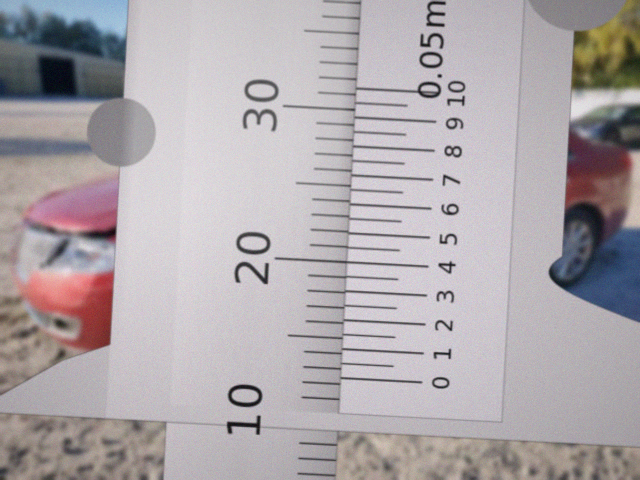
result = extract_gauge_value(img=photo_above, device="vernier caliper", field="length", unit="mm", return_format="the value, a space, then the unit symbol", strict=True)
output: 12.4 mm
